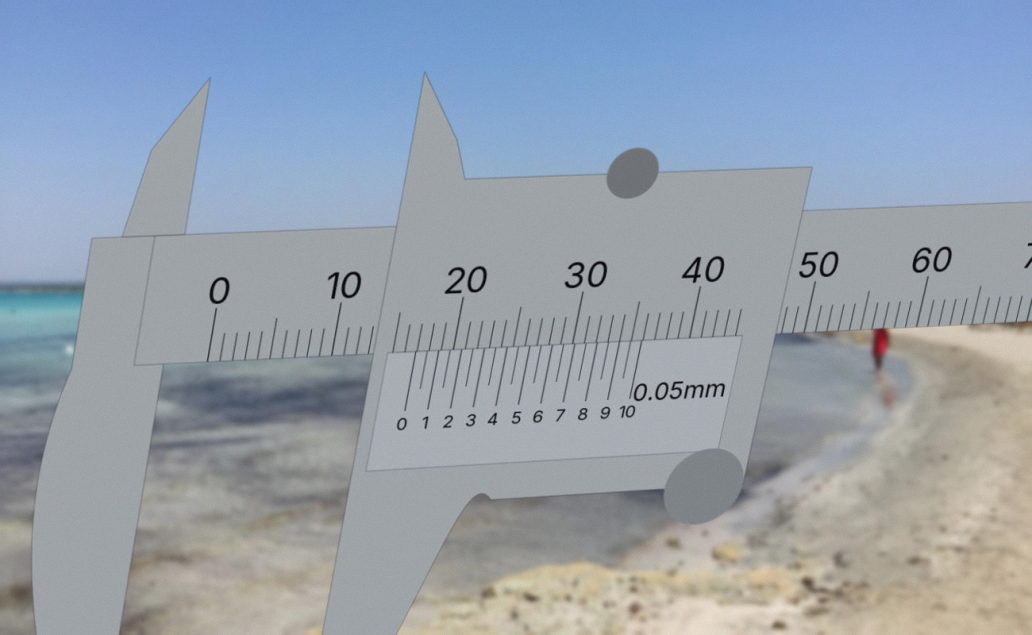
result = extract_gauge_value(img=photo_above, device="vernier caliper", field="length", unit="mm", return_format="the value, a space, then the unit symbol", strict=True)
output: 16.9 mm
